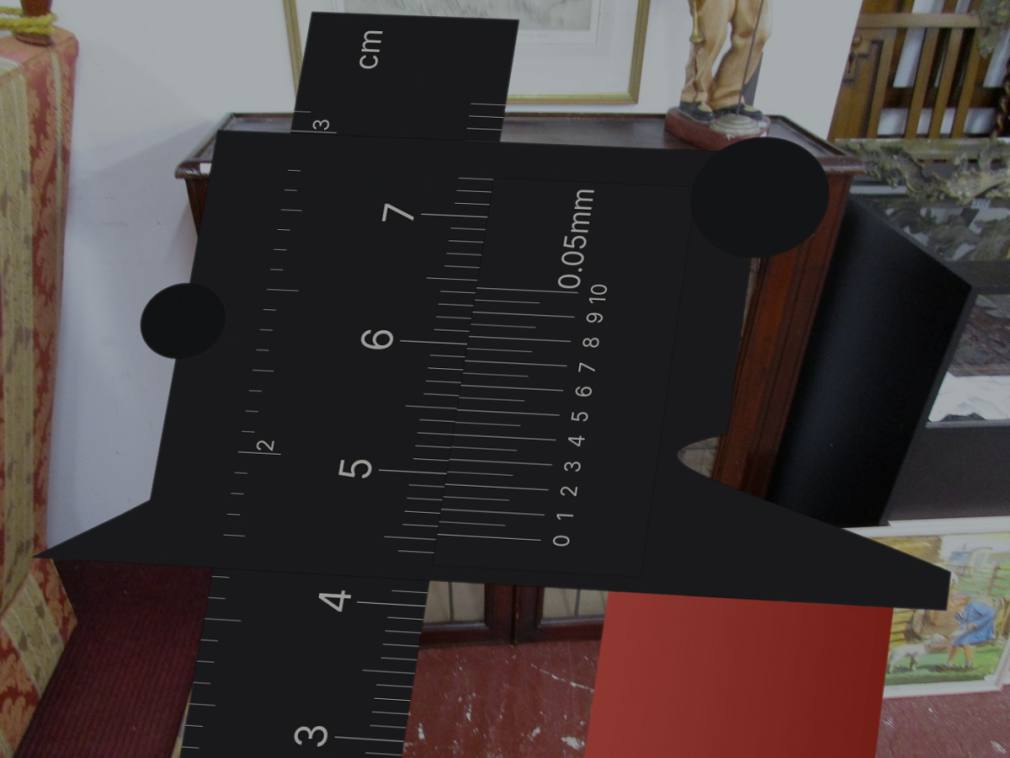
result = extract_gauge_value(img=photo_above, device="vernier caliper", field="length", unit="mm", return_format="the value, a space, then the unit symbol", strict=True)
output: 45.4 mm
